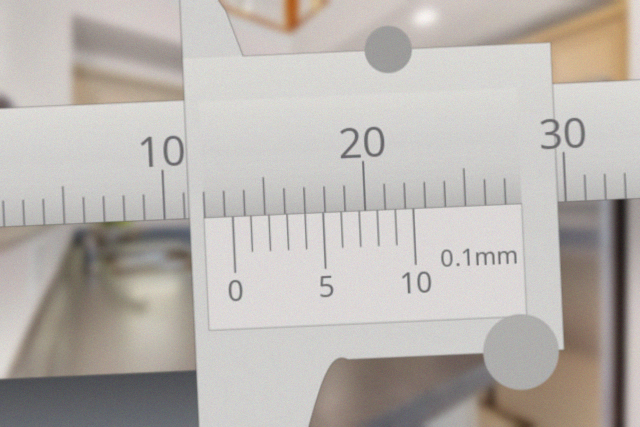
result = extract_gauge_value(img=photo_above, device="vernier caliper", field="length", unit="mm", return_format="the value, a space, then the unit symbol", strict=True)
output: 13.4 mm
